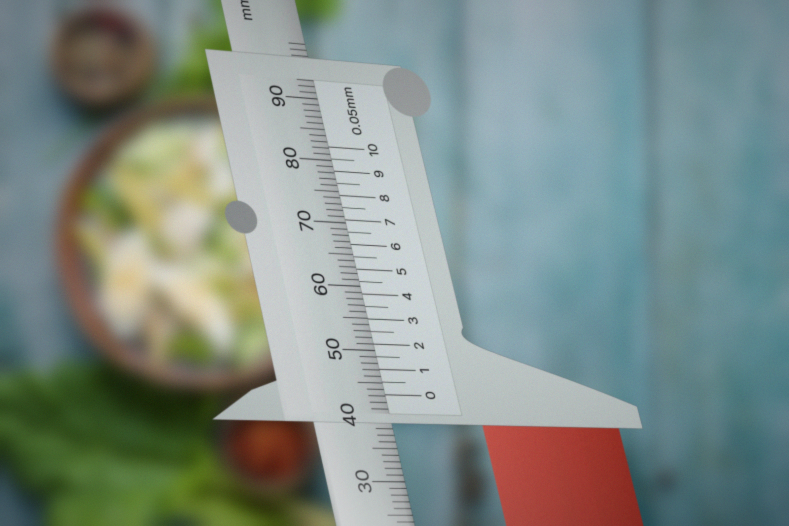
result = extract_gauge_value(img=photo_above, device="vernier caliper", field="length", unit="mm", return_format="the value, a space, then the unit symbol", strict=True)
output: 43.2 mm
